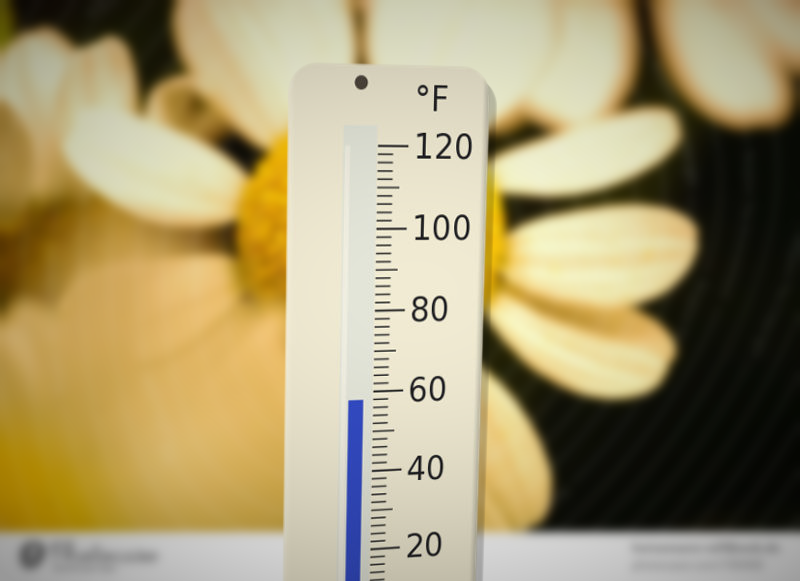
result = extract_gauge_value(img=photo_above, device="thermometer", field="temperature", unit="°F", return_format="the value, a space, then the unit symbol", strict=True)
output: 58 °F
